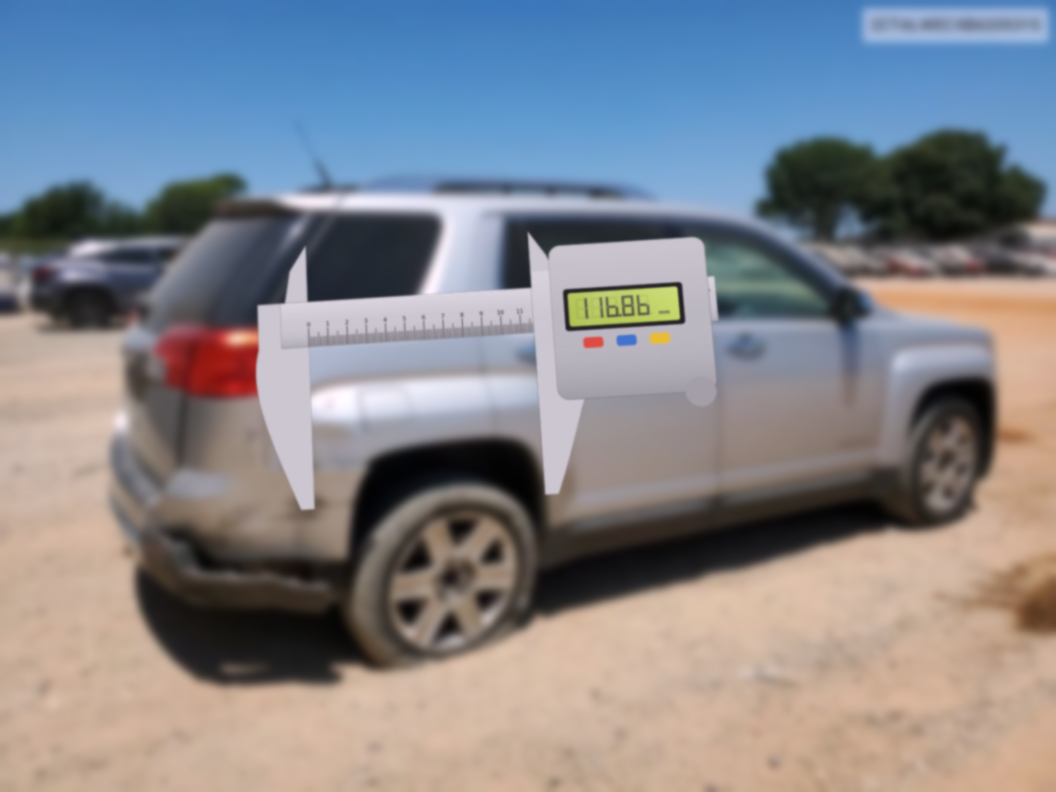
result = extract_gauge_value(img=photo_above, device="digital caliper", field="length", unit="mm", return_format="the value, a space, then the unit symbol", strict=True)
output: 116.86 mm
